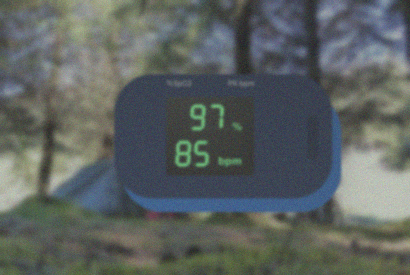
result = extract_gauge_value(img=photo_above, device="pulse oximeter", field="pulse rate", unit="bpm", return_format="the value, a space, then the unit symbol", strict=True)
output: 85 bpm
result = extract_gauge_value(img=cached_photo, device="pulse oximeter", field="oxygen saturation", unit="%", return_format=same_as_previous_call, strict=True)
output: 97 %
